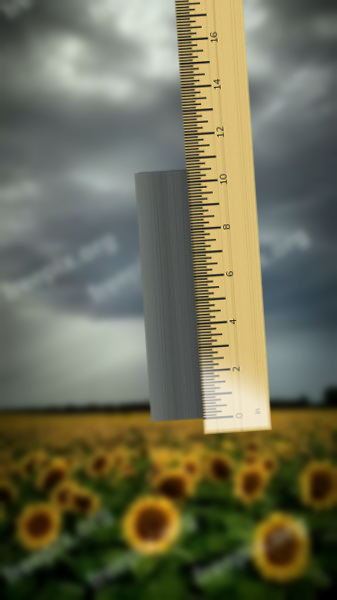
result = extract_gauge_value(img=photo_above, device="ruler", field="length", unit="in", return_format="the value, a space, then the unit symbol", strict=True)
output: 10.5 in
